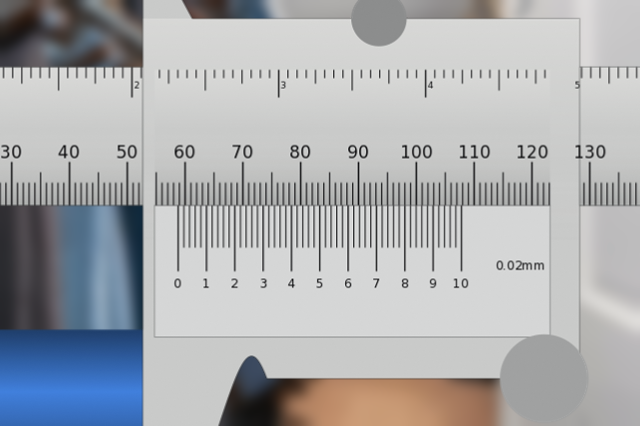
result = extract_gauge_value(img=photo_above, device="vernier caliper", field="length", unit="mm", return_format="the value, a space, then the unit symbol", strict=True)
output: 58.8 mm
